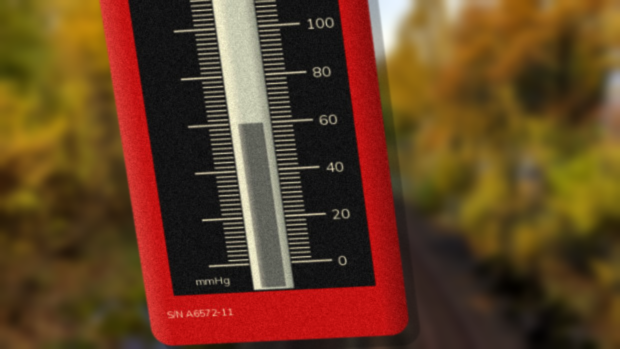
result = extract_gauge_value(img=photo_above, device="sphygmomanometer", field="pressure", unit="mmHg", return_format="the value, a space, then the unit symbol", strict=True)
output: 60 mmHg
